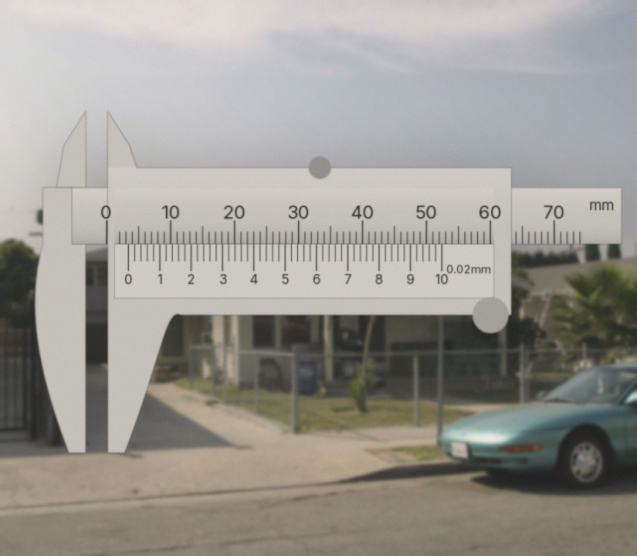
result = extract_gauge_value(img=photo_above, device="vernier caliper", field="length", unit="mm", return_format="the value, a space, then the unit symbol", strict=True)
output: 3.4 mm
